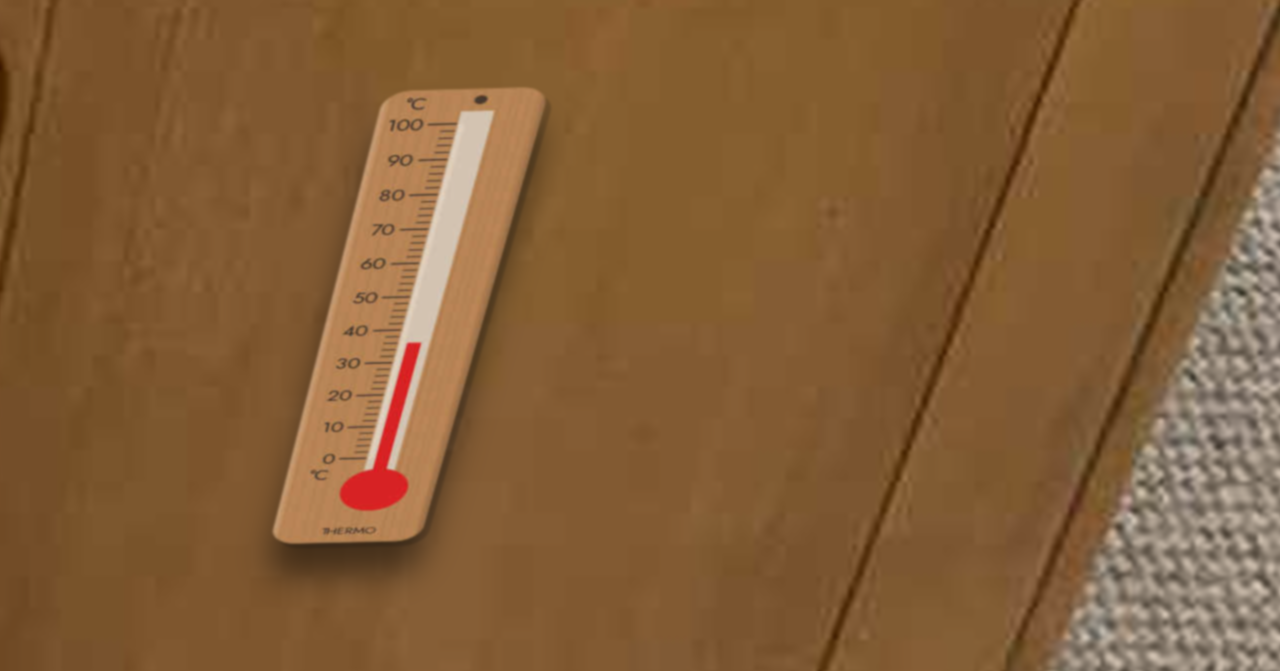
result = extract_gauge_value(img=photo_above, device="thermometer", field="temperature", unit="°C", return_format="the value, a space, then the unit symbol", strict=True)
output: 36 °C
